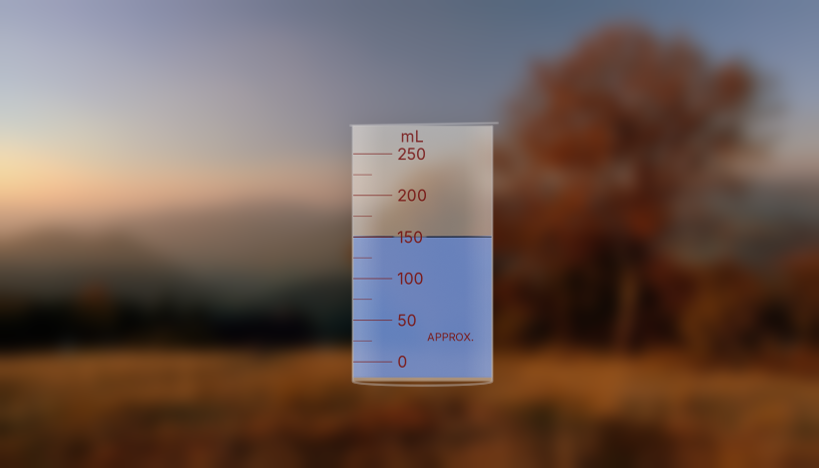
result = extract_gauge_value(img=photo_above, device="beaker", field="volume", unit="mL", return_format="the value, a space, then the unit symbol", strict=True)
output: 150 mL
